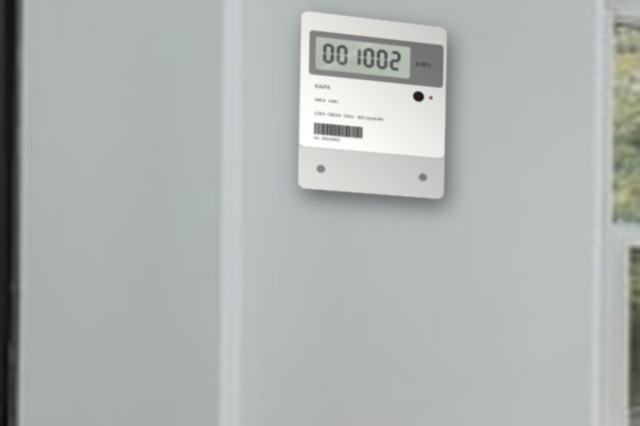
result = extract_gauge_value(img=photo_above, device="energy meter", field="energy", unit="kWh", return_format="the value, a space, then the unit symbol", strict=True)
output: 1002 kWh
